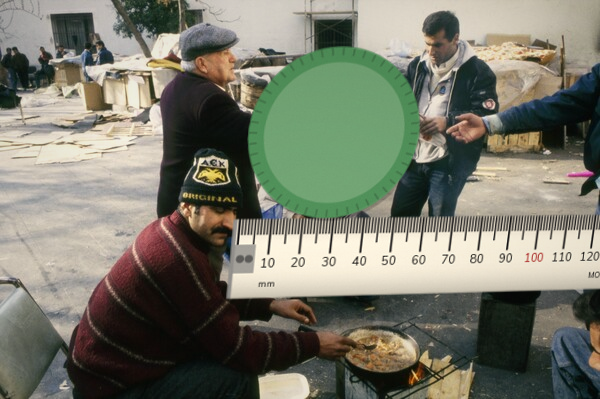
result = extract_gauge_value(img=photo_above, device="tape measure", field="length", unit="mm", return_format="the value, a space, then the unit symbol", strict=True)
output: 55 mm
